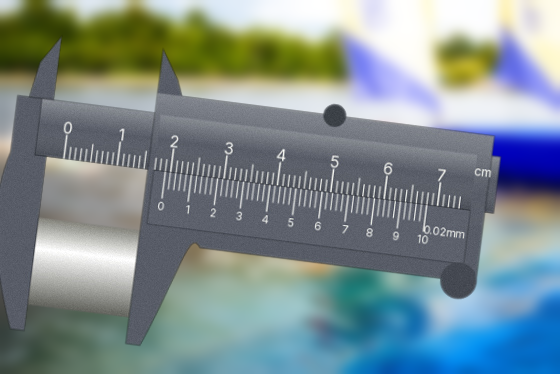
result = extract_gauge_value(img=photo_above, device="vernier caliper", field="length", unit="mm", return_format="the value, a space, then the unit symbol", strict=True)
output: 19.0 mm
